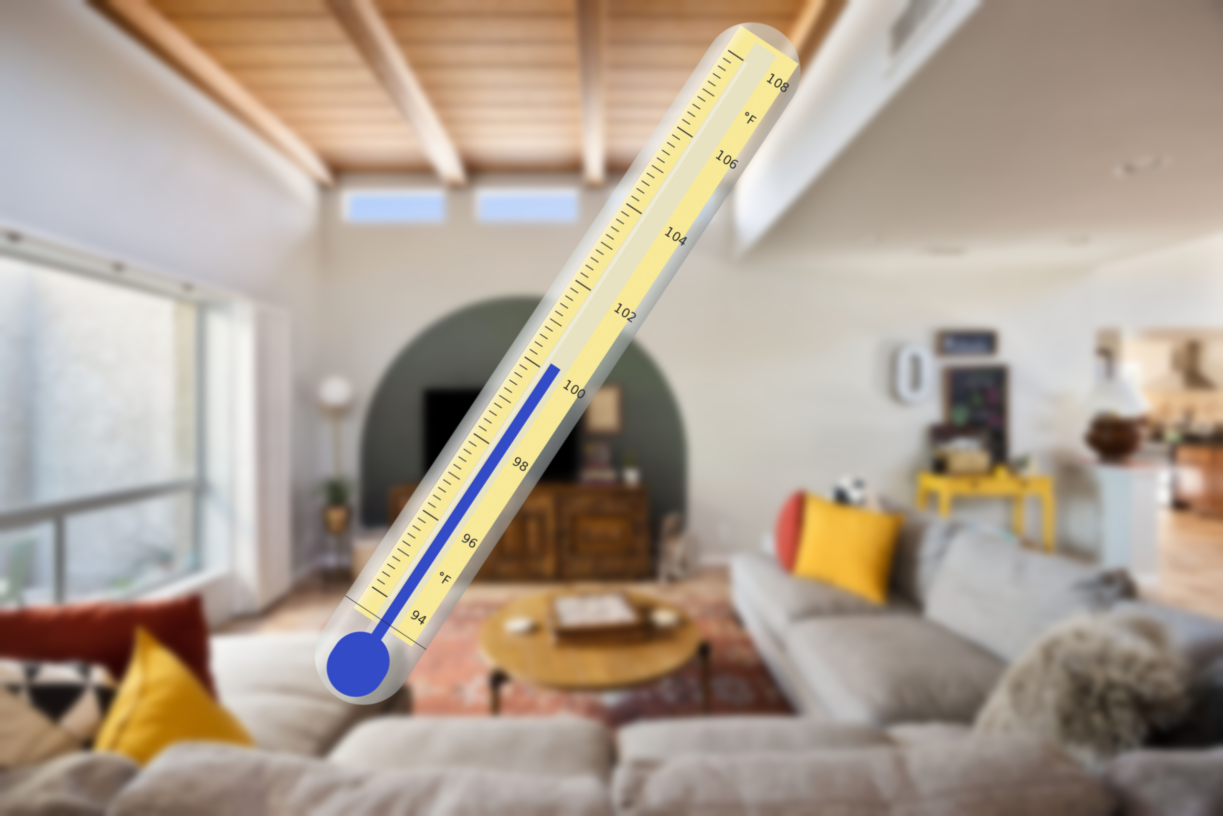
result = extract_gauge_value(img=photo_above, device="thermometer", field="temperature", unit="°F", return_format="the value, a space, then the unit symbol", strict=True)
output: 100.2 °F
